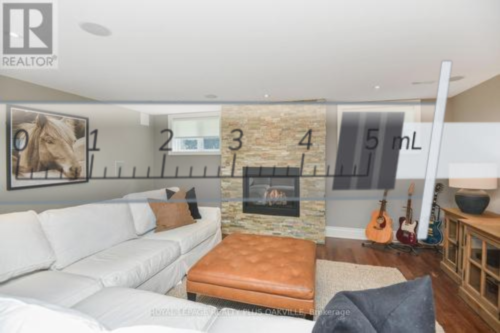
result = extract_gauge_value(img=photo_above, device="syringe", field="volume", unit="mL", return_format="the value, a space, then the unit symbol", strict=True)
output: 4.5 mL
